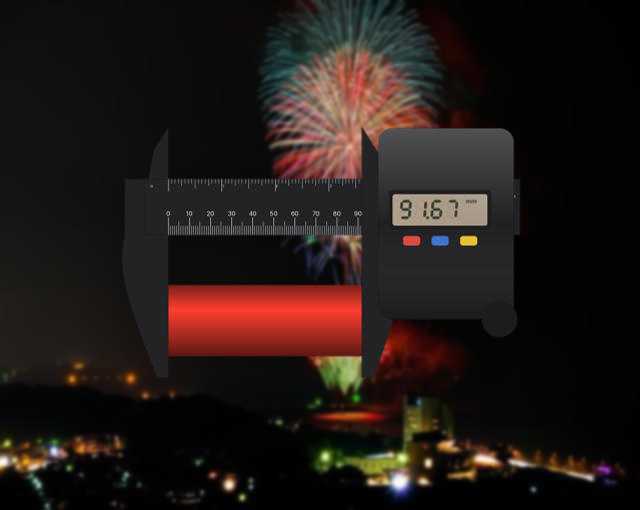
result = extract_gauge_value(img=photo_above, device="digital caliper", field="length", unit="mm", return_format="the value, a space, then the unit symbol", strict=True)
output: 91.67 mm
